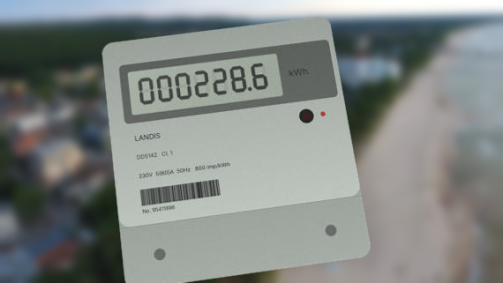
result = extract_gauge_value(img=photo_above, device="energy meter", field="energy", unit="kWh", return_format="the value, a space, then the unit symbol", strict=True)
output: 228.6 kWh
